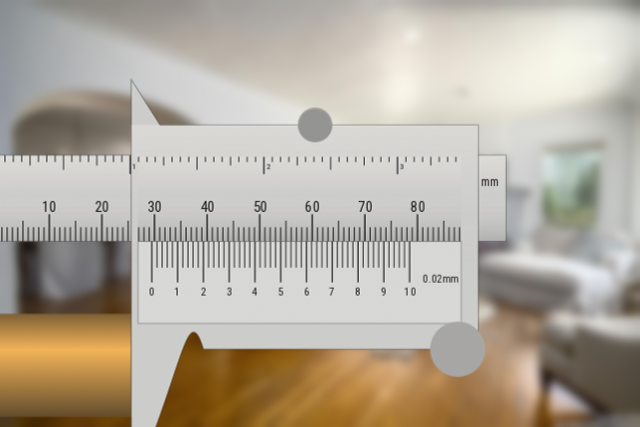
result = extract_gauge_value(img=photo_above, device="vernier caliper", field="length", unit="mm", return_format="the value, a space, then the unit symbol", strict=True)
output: 29.5 mm
